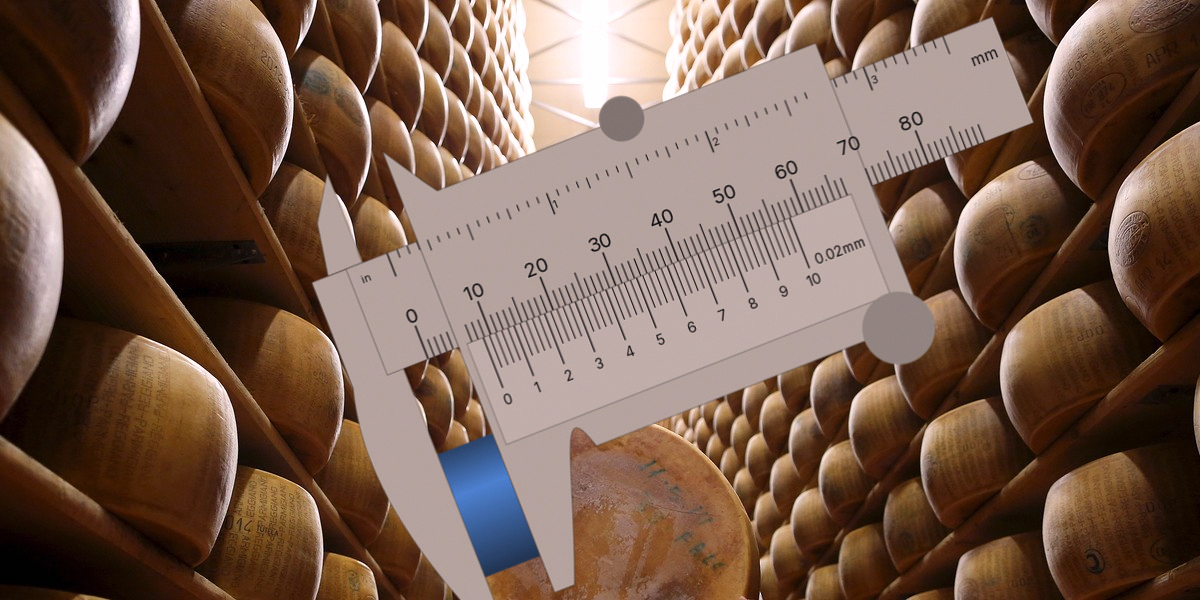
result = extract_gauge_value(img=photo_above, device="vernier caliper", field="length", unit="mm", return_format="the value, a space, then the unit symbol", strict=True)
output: 8.8 mm
